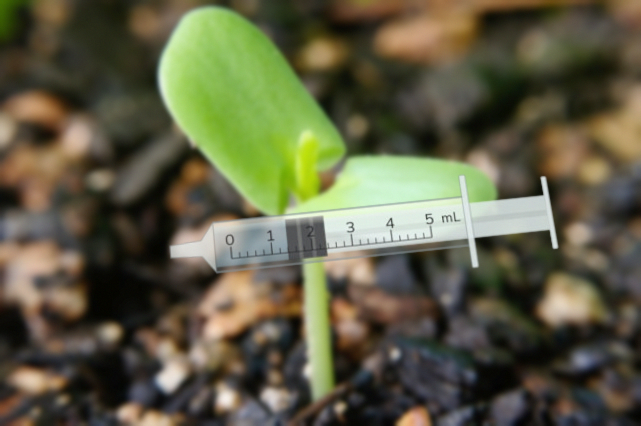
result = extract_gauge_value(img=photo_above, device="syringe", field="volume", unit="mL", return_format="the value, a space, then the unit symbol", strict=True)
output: 1.4 mL
